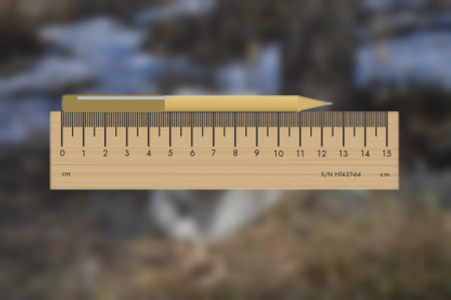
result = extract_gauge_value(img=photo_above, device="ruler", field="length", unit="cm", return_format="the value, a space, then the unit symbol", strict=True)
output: 12.5 cm
